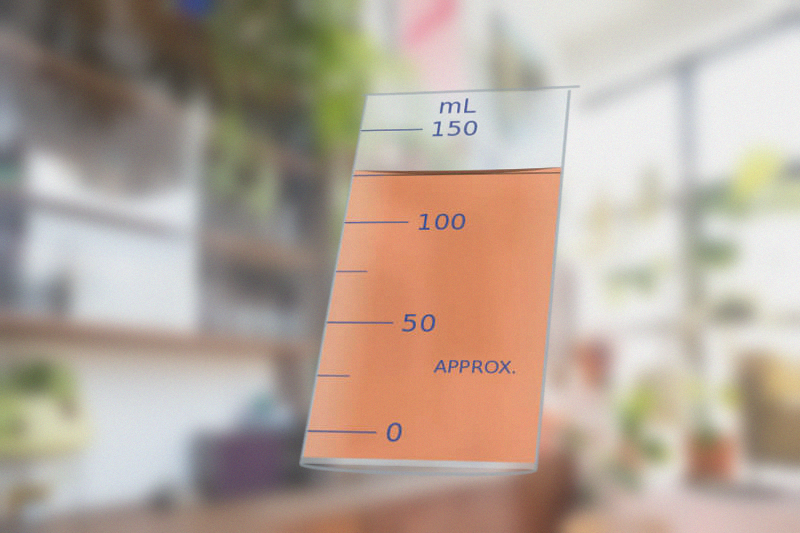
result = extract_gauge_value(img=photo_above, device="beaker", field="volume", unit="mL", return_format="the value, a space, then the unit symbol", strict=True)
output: 125 mL
